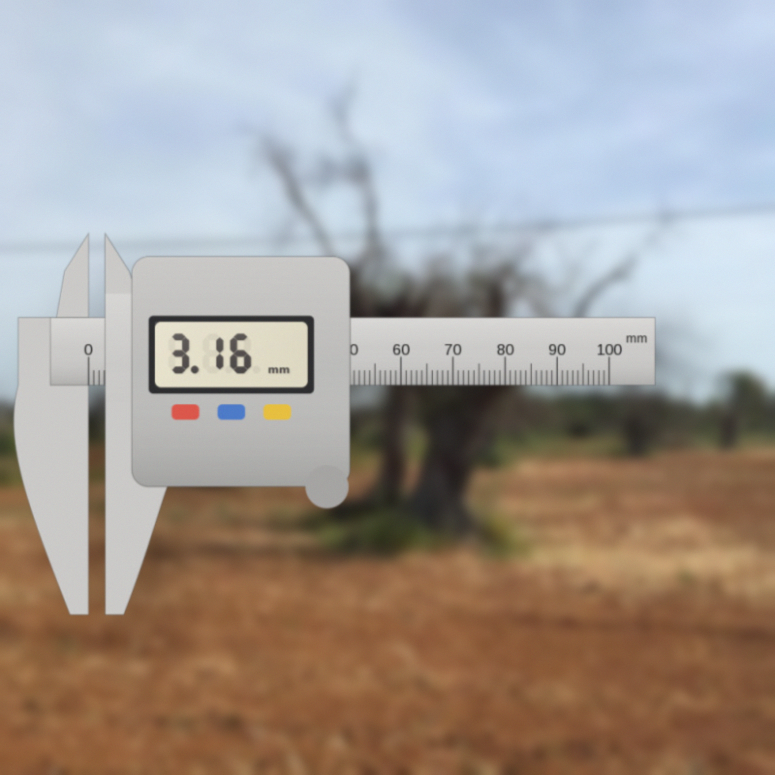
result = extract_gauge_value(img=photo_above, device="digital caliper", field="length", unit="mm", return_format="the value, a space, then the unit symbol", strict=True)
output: 3.16 mm
